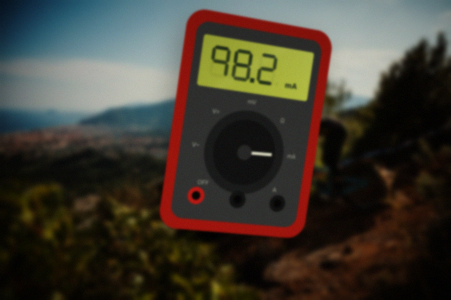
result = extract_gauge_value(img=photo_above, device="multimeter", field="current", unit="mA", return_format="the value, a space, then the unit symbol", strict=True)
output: 98.2 mA
